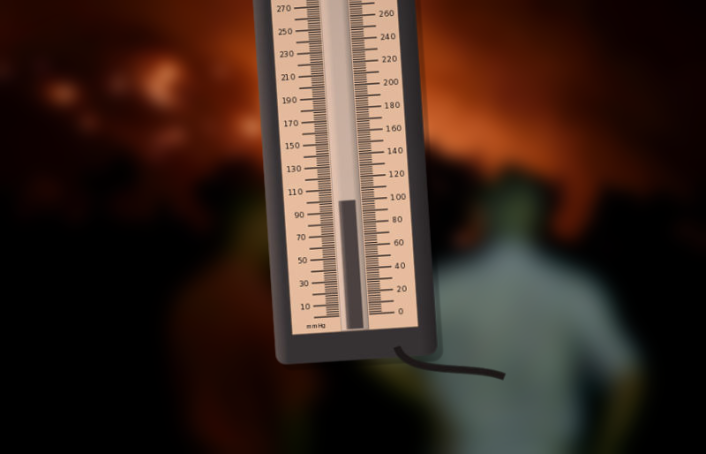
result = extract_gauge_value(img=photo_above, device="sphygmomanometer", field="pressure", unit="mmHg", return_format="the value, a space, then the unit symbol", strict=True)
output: 100 mmHg
